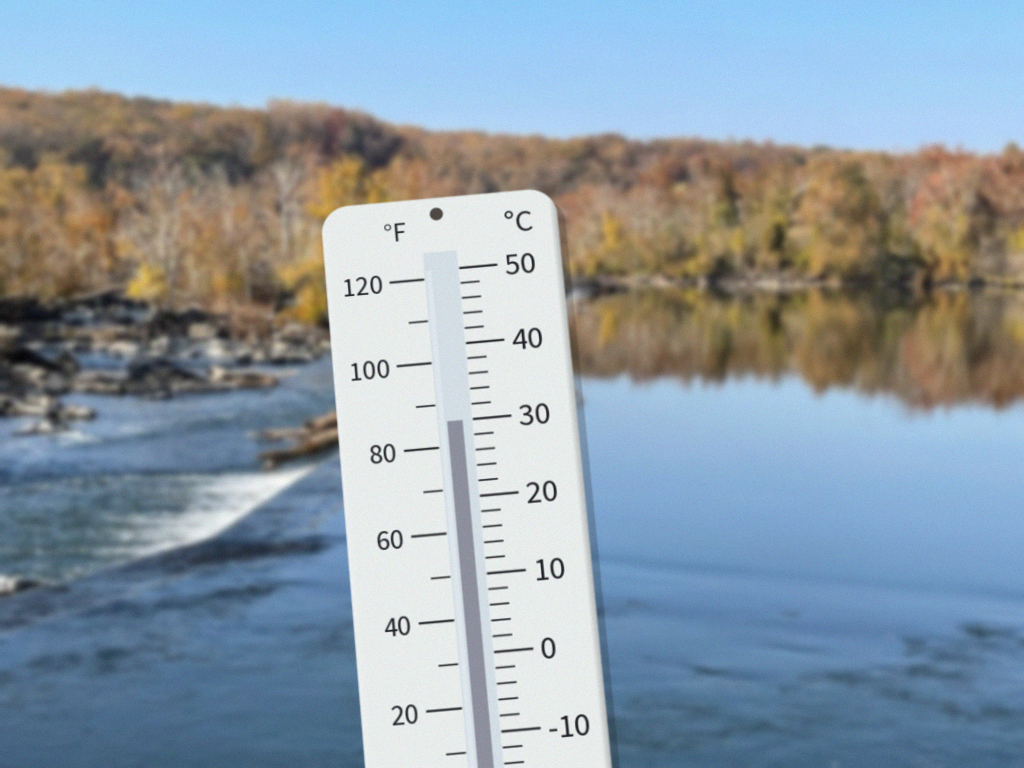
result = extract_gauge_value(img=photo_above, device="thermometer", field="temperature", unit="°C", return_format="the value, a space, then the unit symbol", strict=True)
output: 30 °C
